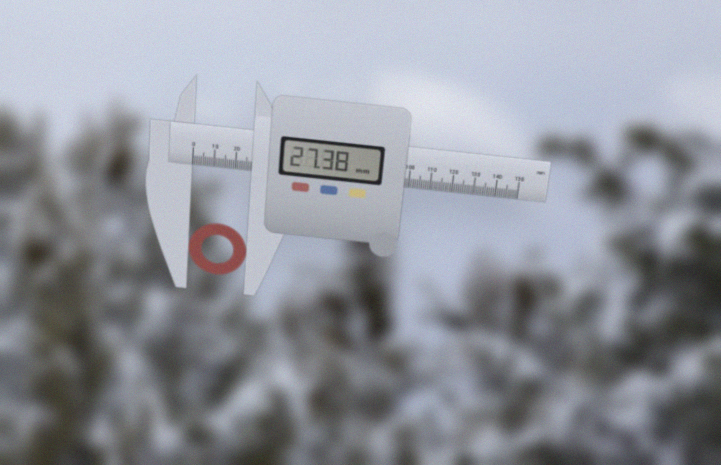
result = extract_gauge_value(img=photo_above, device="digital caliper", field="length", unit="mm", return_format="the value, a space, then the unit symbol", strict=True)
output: 27.38 mm
